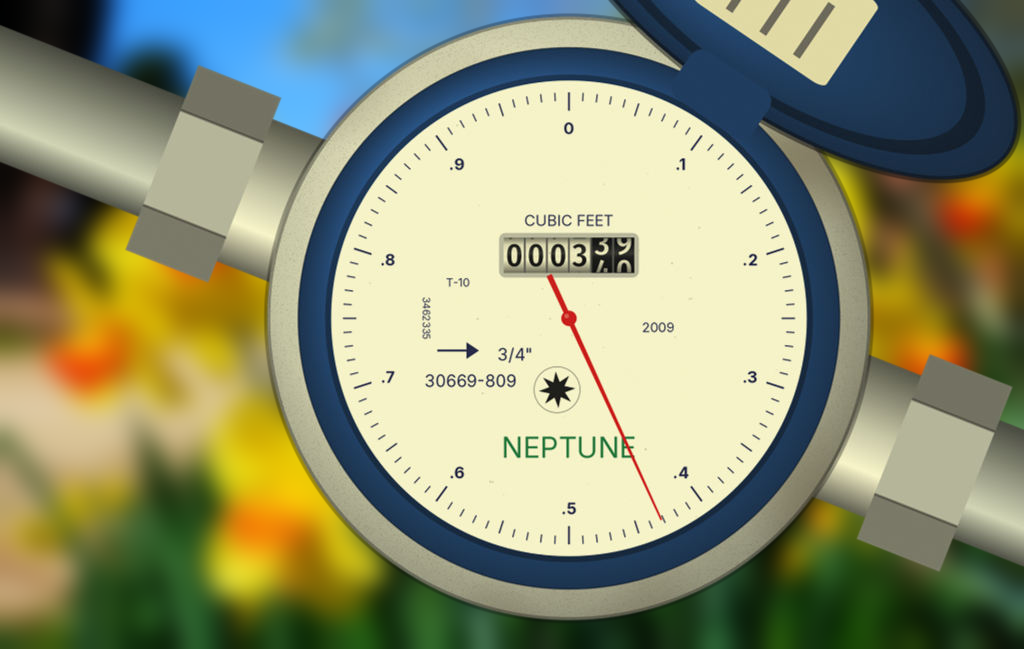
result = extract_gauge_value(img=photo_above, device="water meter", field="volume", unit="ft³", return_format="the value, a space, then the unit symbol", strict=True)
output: 339.43 ft³
